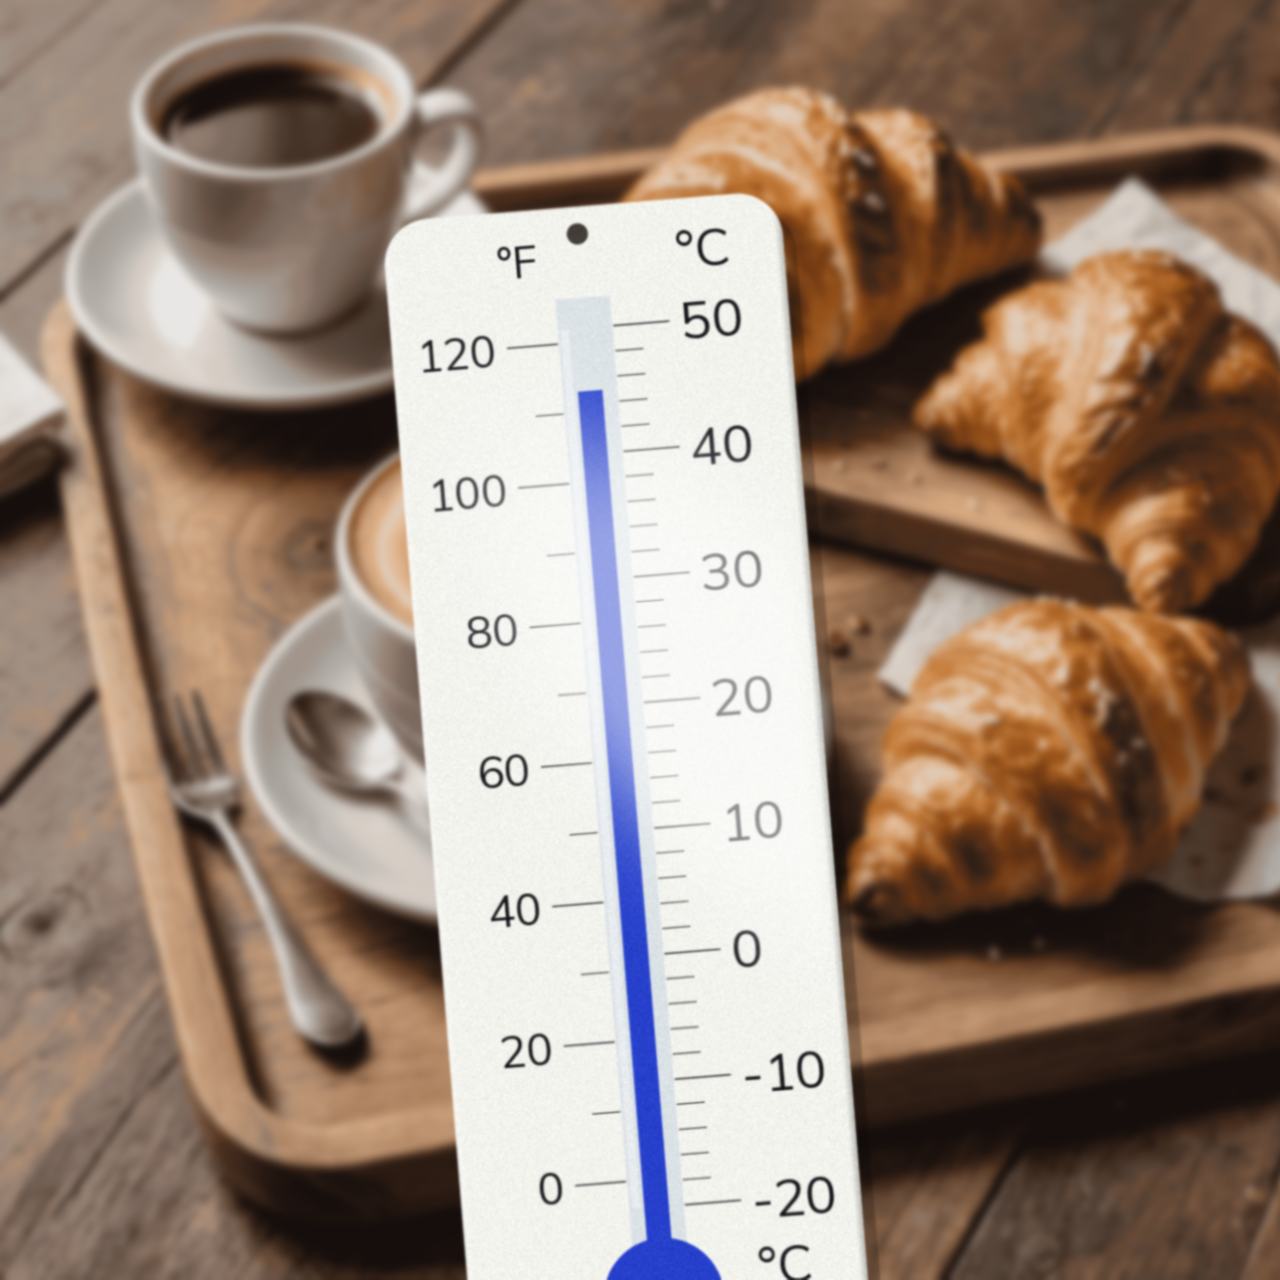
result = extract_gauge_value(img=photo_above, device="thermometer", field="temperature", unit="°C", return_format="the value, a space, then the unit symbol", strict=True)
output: 45 °C
